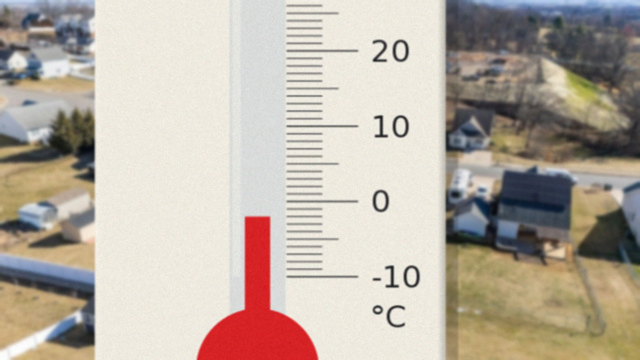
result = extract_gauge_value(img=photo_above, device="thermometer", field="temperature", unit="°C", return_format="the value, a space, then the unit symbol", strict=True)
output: -2 °C
